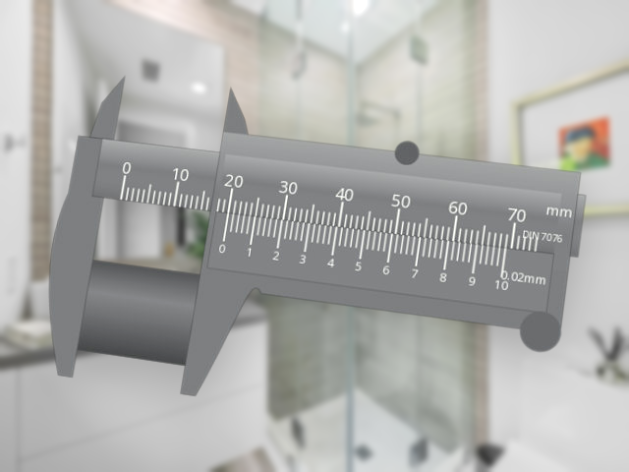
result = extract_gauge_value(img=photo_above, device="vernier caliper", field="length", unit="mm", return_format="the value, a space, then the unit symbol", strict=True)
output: 20.0 mm
